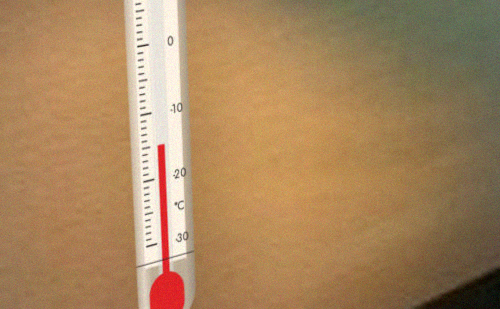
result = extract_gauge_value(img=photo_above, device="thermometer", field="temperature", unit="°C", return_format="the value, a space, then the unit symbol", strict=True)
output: -15 °C
